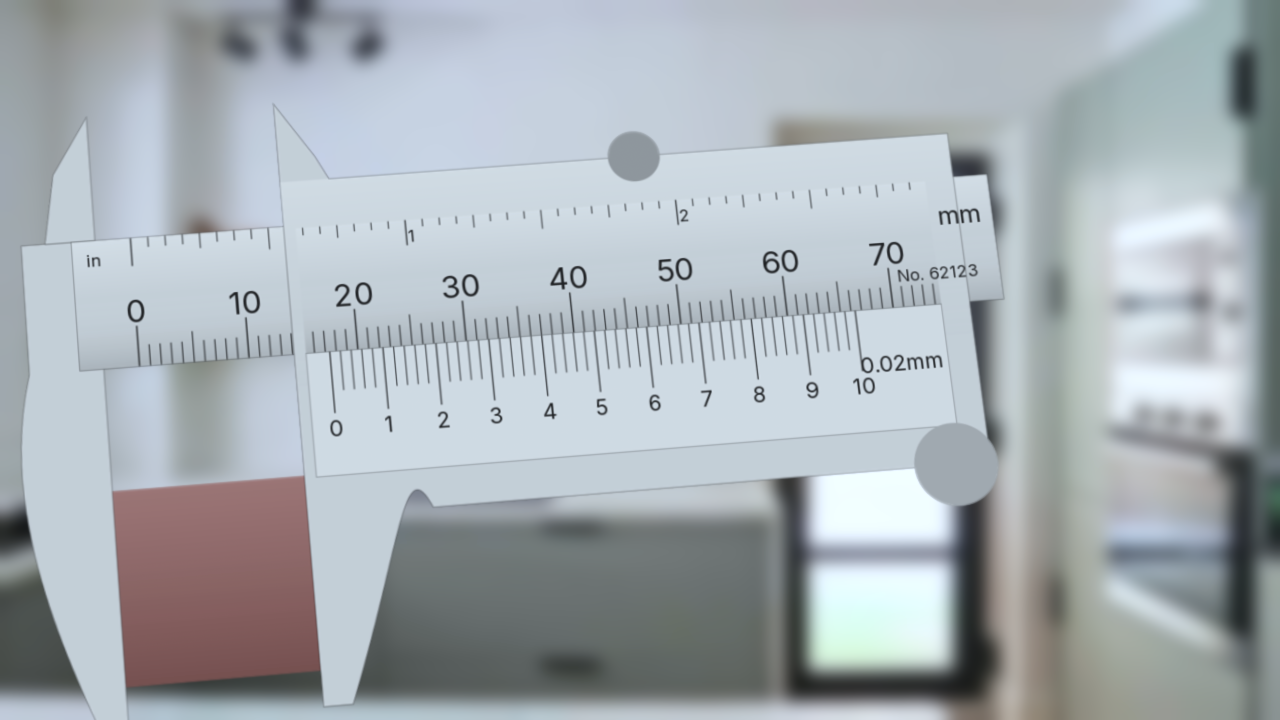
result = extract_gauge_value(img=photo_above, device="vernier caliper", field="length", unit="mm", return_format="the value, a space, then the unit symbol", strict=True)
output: 17.4 mm
